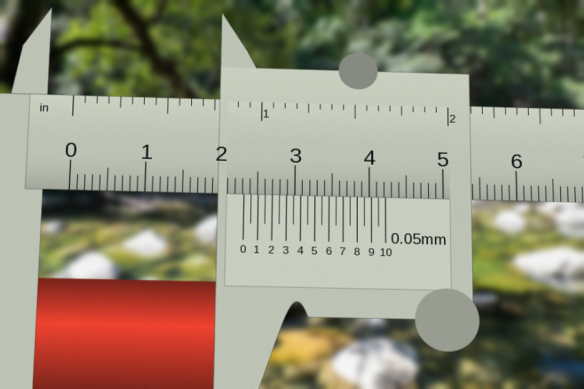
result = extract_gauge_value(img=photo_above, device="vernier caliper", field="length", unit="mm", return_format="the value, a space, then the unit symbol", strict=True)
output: 23.2 mm
